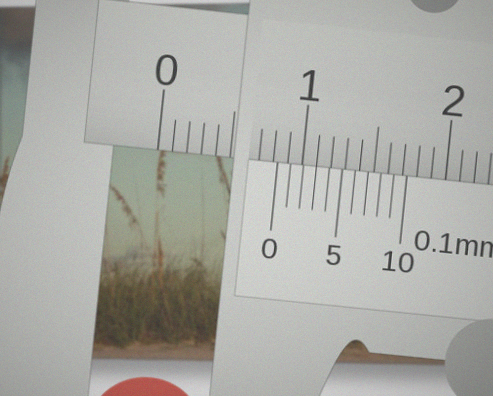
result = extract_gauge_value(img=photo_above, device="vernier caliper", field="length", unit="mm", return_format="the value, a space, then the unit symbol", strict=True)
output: 8.3 mm
